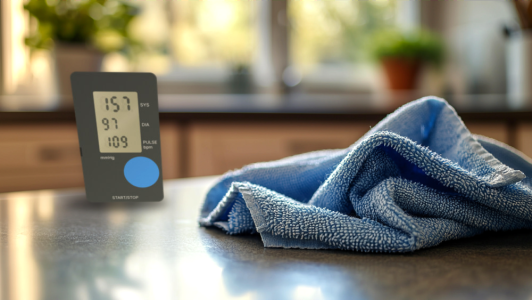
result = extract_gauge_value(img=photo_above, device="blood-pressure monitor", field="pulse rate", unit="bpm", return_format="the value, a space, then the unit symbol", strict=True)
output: 109 bpm
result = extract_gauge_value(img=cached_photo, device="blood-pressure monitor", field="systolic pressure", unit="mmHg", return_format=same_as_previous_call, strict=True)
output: 157 mmHg
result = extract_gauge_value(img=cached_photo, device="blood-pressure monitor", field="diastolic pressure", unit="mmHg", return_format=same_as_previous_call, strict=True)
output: 97 mmHg
